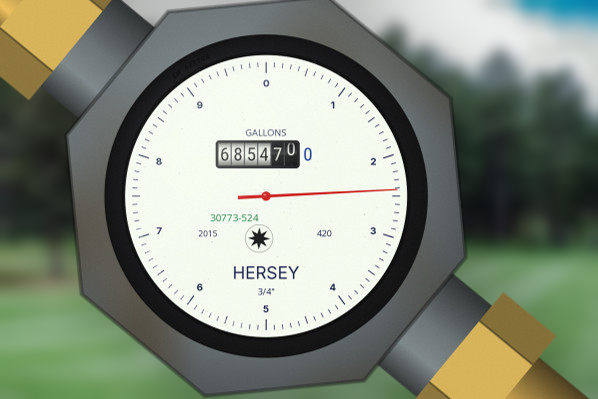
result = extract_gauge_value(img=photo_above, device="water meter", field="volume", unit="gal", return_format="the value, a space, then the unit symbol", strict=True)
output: 6854702.4 gal
